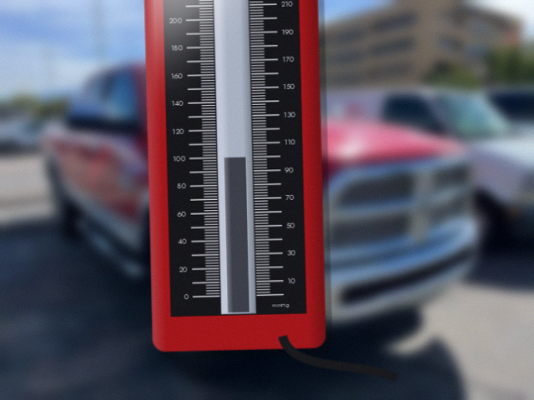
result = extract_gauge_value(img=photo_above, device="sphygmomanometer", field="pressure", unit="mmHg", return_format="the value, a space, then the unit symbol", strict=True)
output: 100 mmHg
